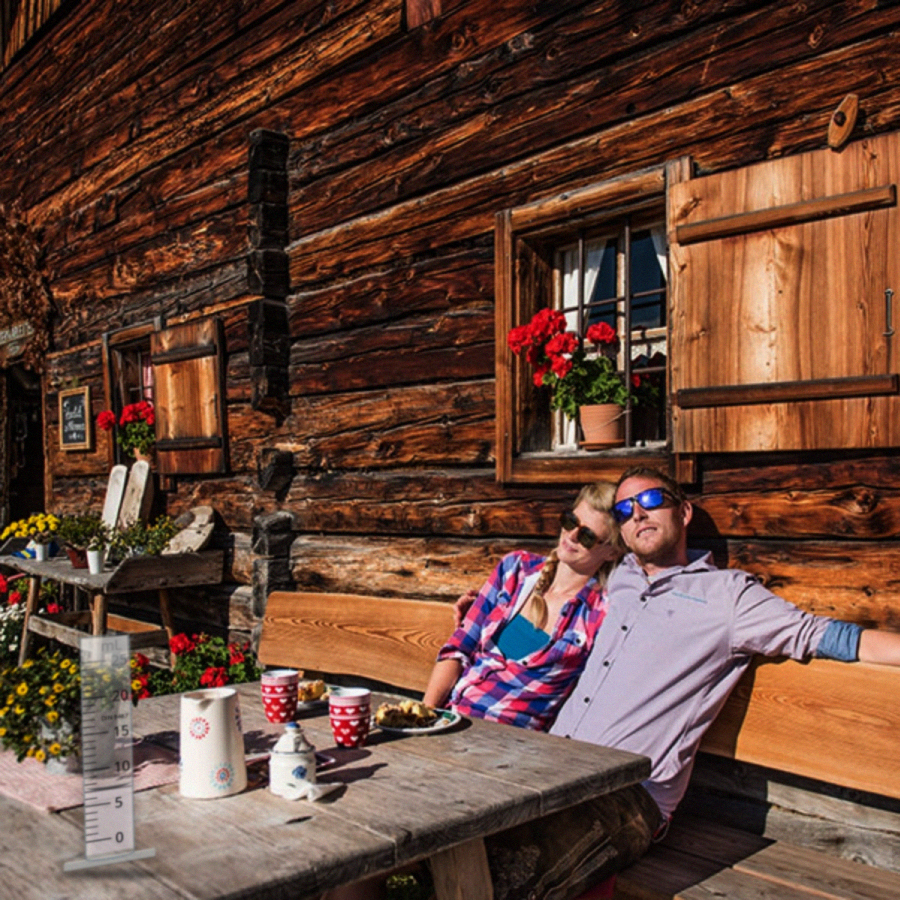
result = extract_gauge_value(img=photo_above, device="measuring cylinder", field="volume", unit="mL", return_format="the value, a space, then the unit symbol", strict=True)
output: 7 mL
